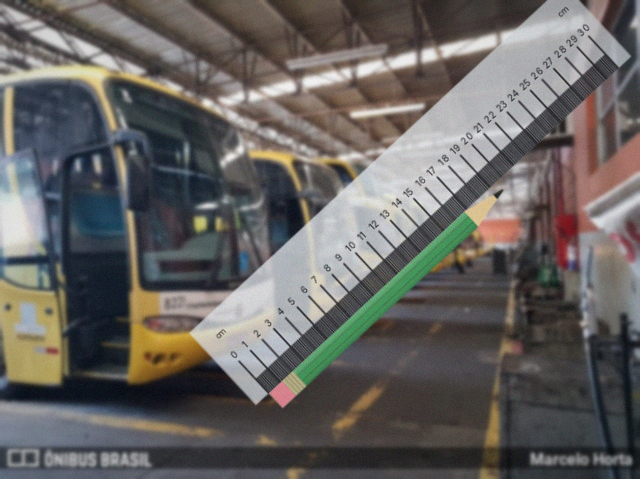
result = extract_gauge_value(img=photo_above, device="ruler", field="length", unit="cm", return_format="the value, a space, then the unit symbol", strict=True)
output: 19.5 cm
